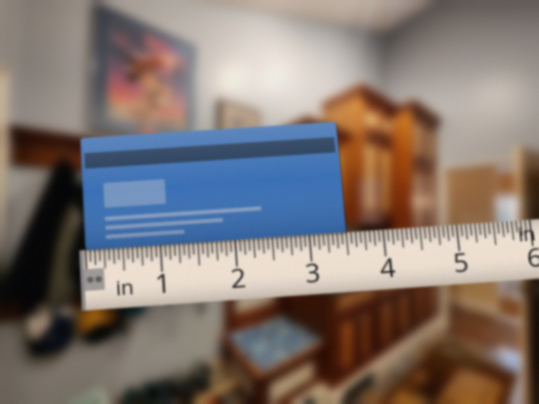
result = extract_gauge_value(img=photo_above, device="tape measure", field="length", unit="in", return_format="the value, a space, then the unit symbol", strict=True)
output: 3.5 in
